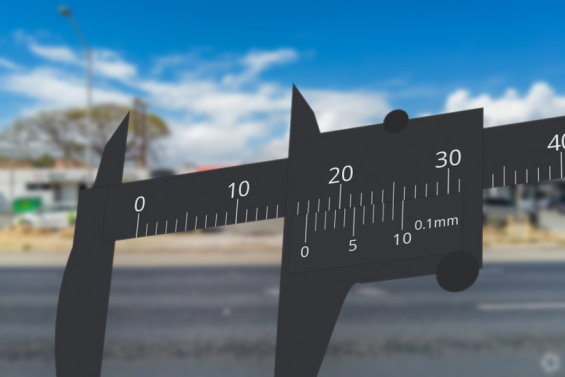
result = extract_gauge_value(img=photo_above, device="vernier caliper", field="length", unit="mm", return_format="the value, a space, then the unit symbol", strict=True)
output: 16.9 mm
